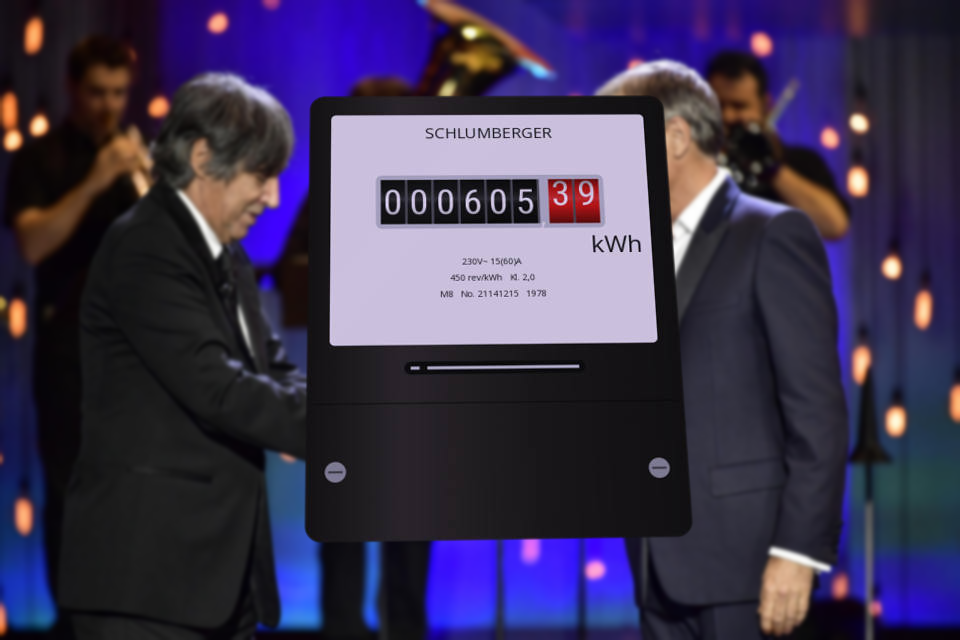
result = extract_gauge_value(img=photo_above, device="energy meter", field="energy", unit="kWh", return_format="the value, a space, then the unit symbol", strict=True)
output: 605.39 kWh
